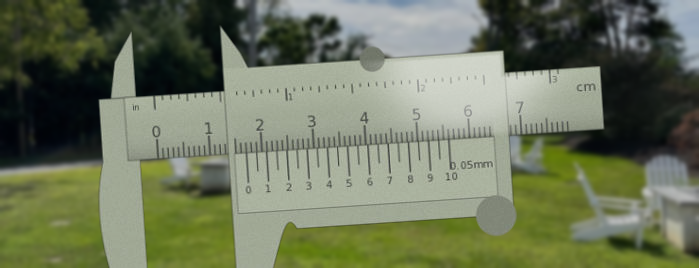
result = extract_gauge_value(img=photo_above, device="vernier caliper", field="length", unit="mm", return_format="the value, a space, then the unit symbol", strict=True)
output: 17.0 mm
